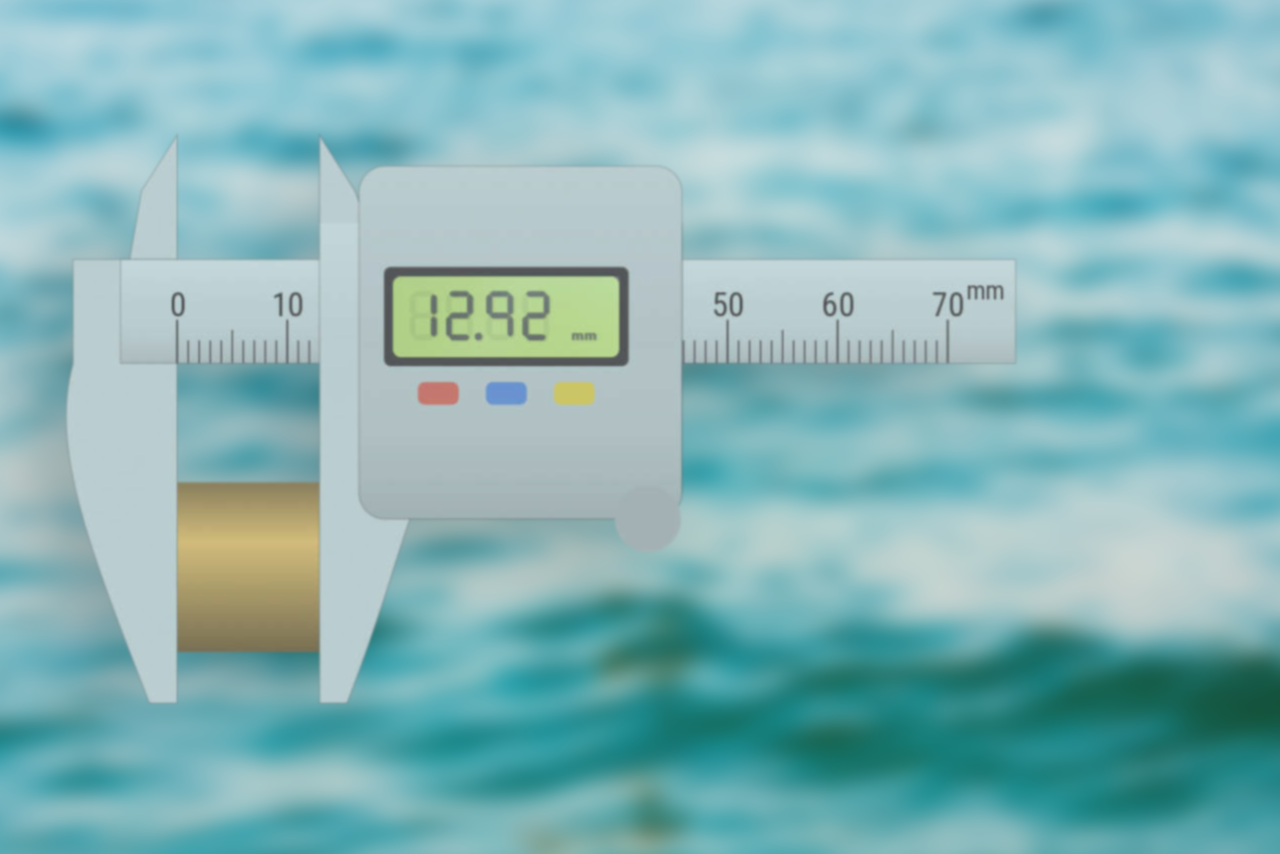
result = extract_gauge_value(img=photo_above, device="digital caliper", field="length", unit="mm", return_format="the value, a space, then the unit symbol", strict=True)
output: 12.92 mm
